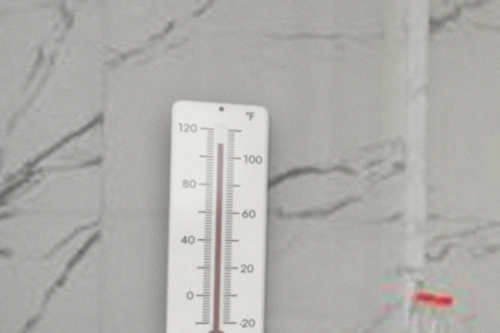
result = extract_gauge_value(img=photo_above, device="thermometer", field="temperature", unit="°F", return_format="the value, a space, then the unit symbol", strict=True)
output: 110 °F
